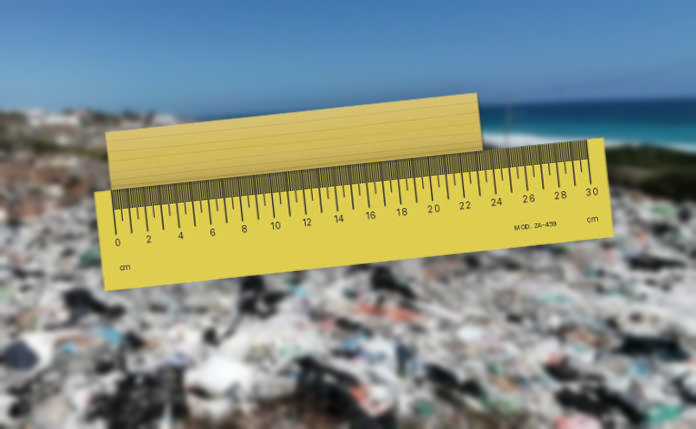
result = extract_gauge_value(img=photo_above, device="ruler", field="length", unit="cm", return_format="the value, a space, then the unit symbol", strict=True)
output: 23.5 cm
